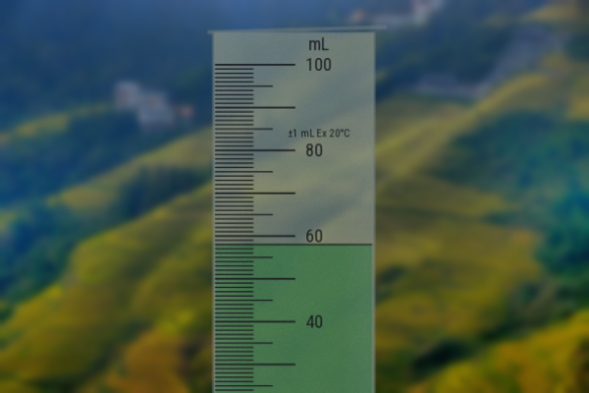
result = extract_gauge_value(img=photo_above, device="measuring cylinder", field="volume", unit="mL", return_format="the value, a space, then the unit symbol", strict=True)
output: 58 mL
